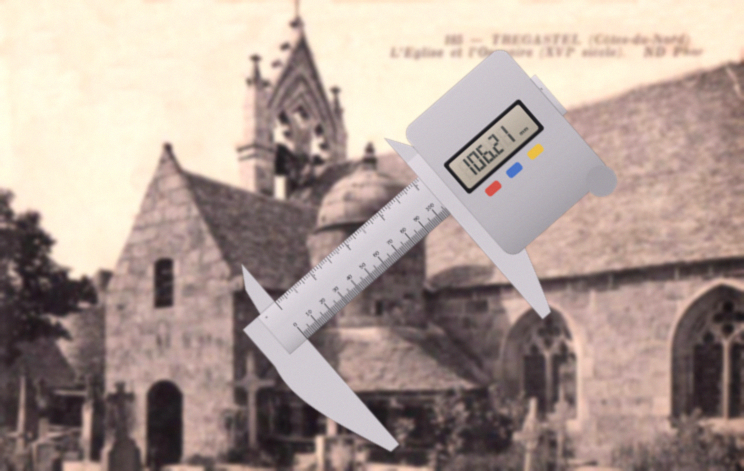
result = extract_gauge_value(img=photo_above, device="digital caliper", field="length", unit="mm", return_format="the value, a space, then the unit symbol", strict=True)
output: 106.21 mm
